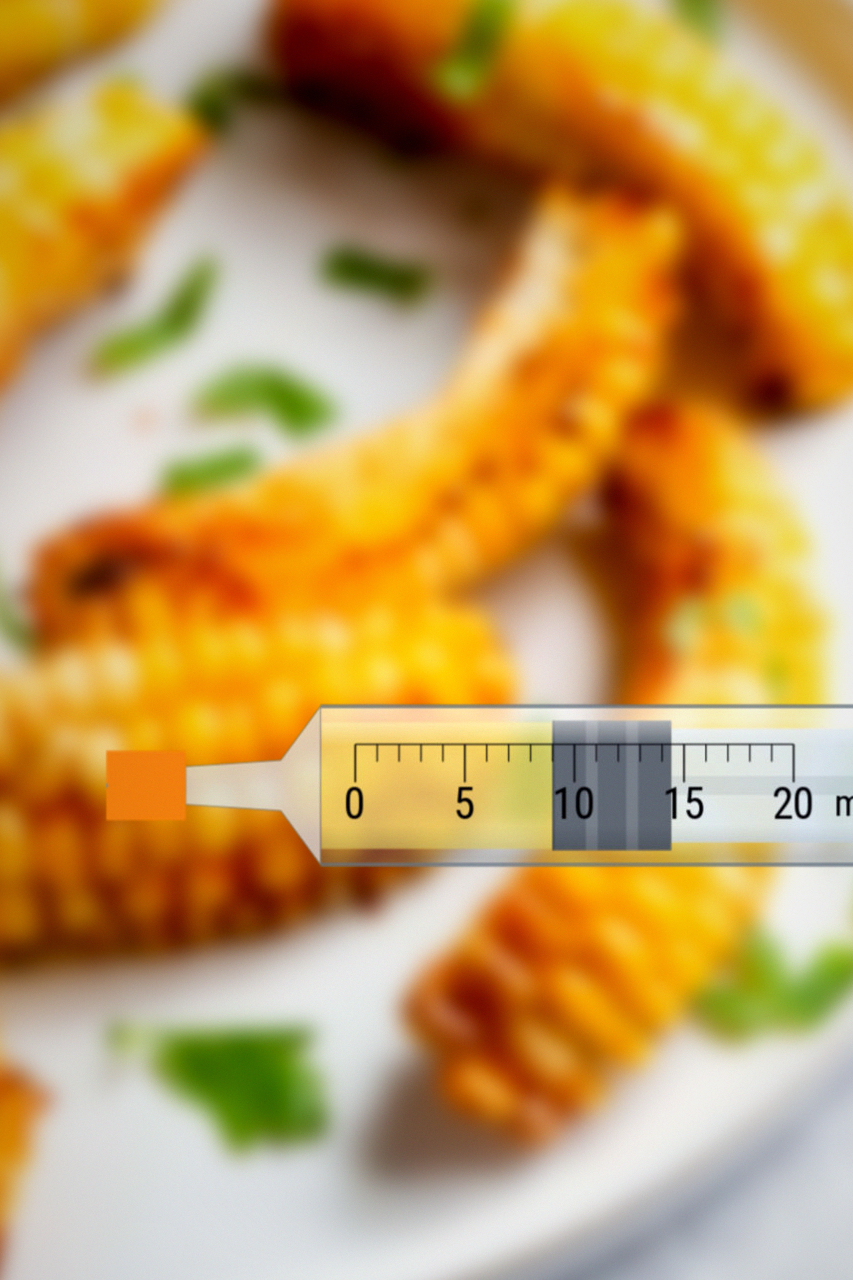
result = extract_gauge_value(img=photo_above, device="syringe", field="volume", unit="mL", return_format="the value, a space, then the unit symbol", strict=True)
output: 9 mL
